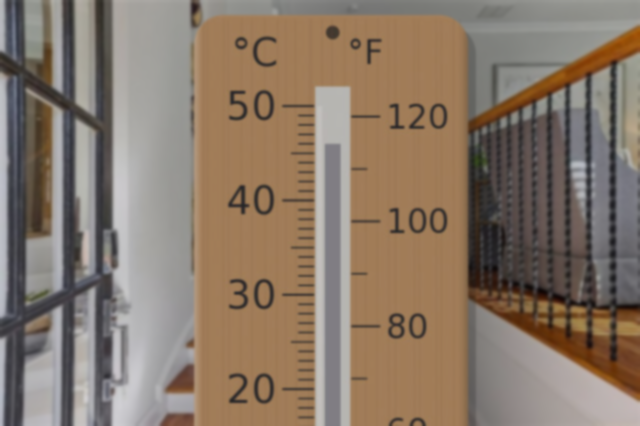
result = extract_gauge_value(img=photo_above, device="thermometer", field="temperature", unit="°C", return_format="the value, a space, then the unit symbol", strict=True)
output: 46 °C
